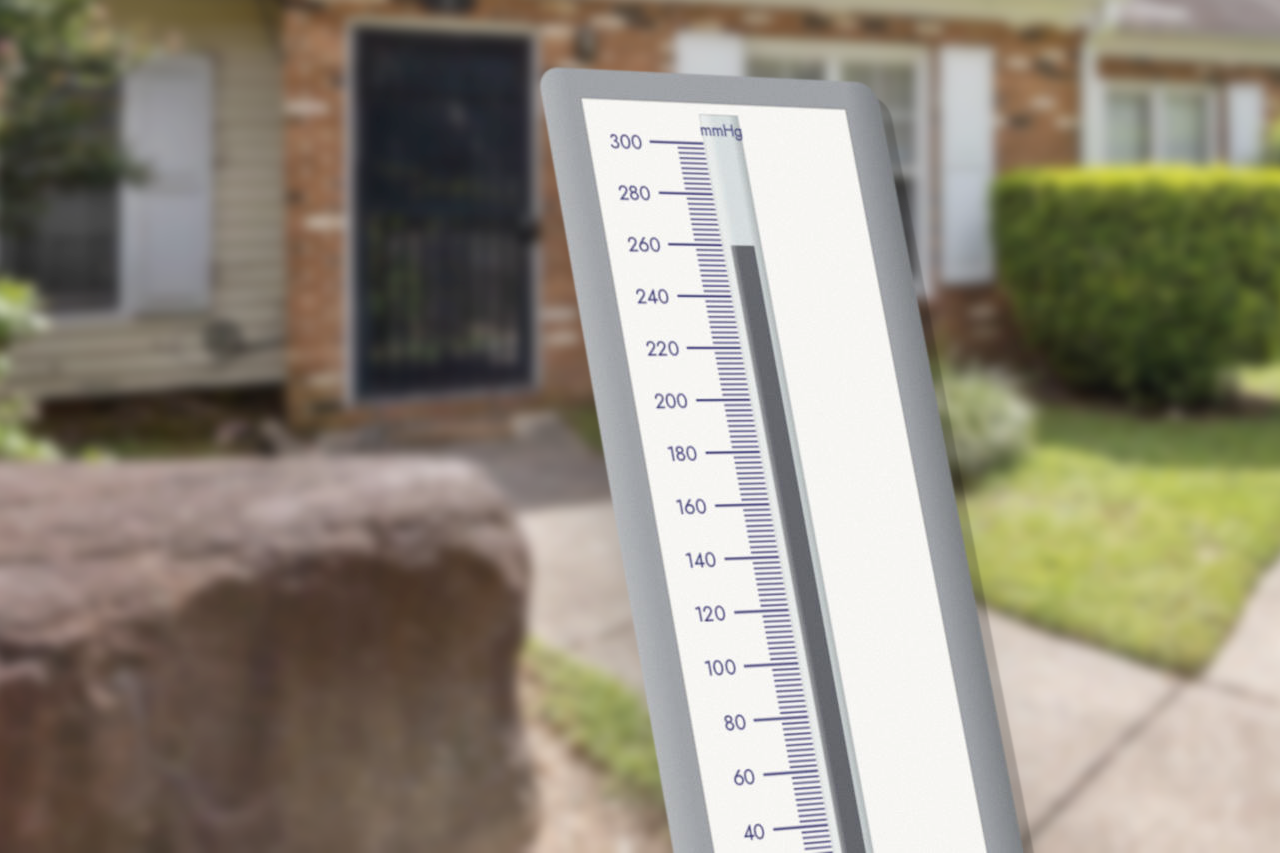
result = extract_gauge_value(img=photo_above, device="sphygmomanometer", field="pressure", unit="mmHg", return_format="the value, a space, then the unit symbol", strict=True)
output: 260 mmHg
